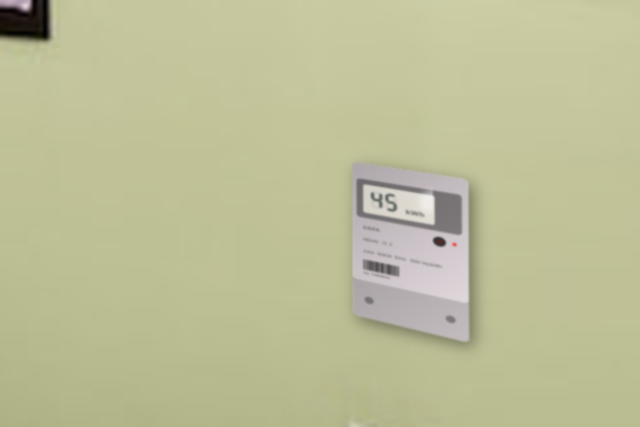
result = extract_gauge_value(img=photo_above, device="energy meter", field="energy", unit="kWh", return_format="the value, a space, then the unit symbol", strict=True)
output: 45 kWh
